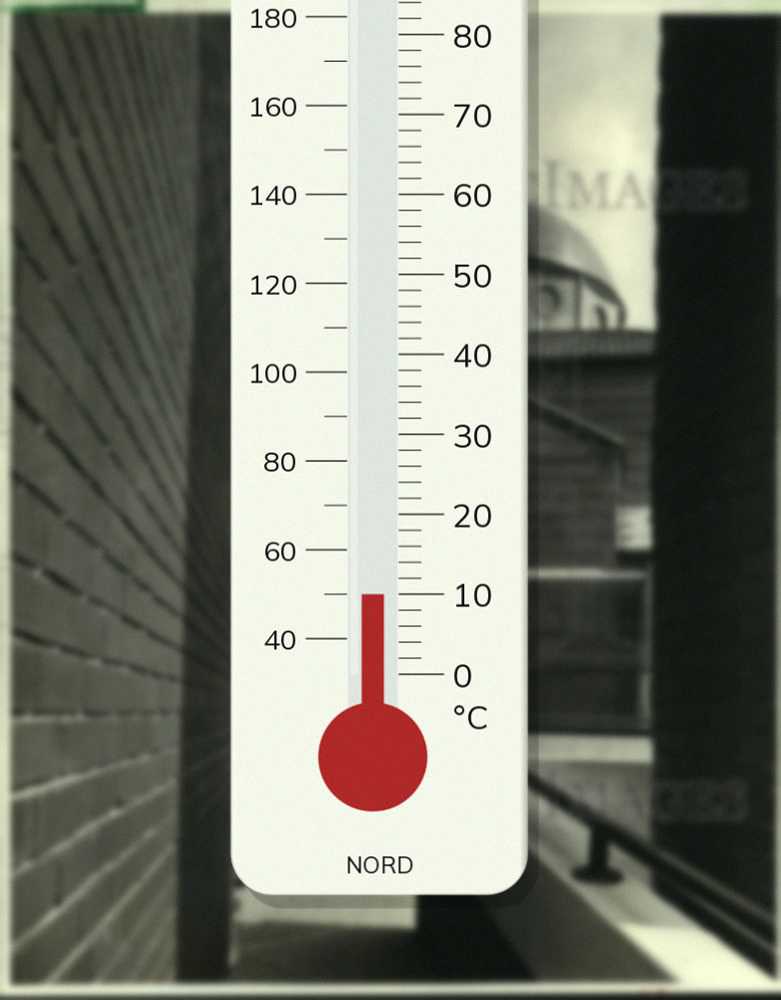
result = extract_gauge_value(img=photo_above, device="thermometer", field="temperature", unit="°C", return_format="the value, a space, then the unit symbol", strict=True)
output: 10 °C
